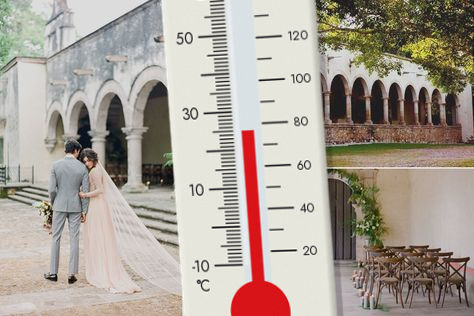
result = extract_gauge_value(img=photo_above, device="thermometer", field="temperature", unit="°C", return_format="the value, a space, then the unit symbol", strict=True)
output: 25 °C
